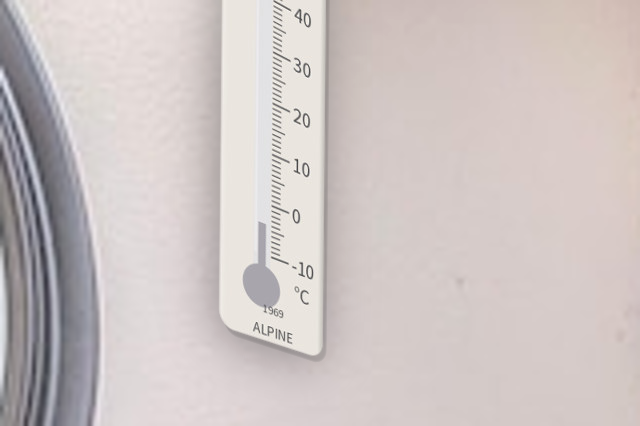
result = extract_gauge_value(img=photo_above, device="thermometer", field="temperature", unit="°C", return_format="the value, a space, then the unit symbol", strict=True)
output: -4 °C
